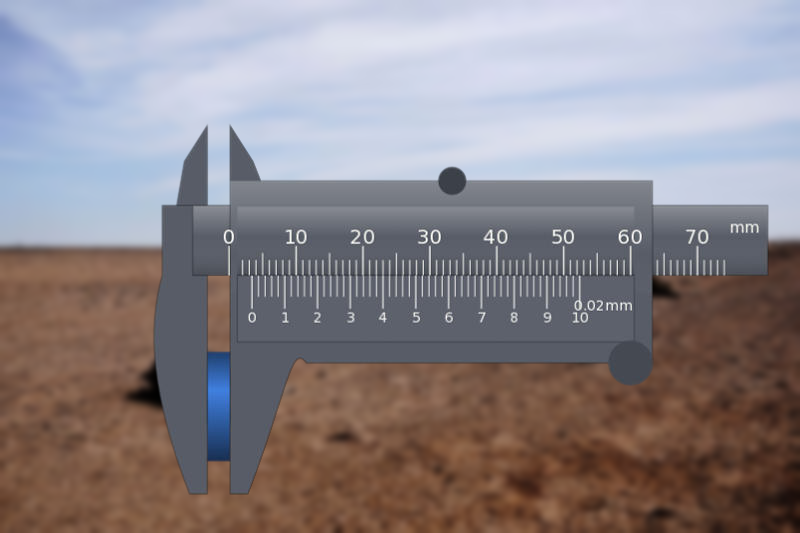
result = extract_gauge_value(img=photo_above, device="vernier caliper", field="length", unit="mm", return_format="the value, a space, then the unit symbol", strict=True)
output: 3.4 mm
